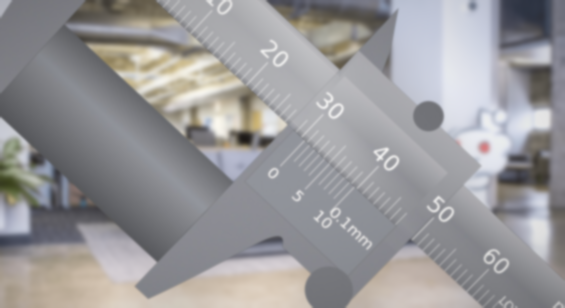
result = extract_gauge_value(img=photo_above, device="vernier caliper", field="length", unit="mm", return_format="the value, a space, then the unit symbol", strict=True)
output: 30.6 mm
